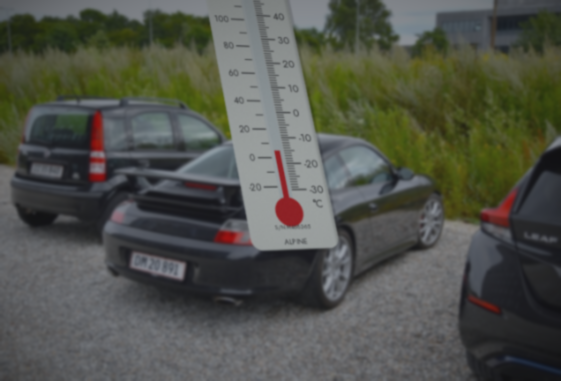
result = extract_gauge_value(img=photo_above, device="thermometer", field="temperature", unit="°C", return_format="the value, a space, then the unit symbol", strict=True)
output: -15 °C
